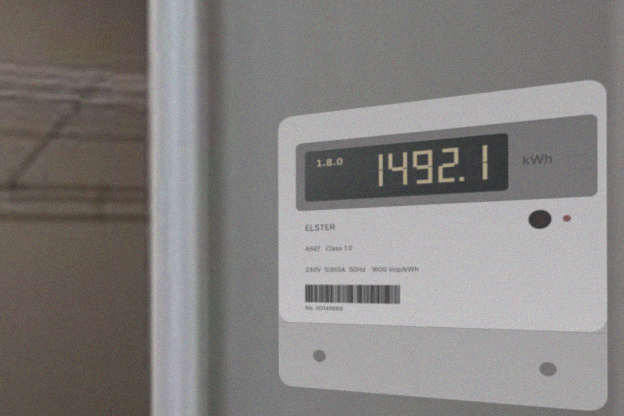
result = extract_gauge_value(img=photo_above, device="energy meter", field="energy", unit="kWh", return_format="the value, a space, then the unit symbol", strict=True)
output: 1492.1 kWh
